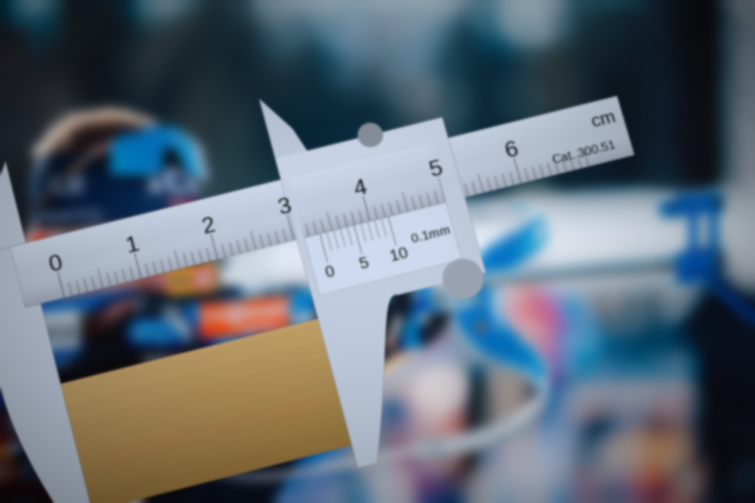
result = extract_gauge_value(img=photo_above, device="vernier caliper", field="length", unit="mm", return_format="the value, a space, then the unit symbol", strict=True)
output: 33.4 mm
